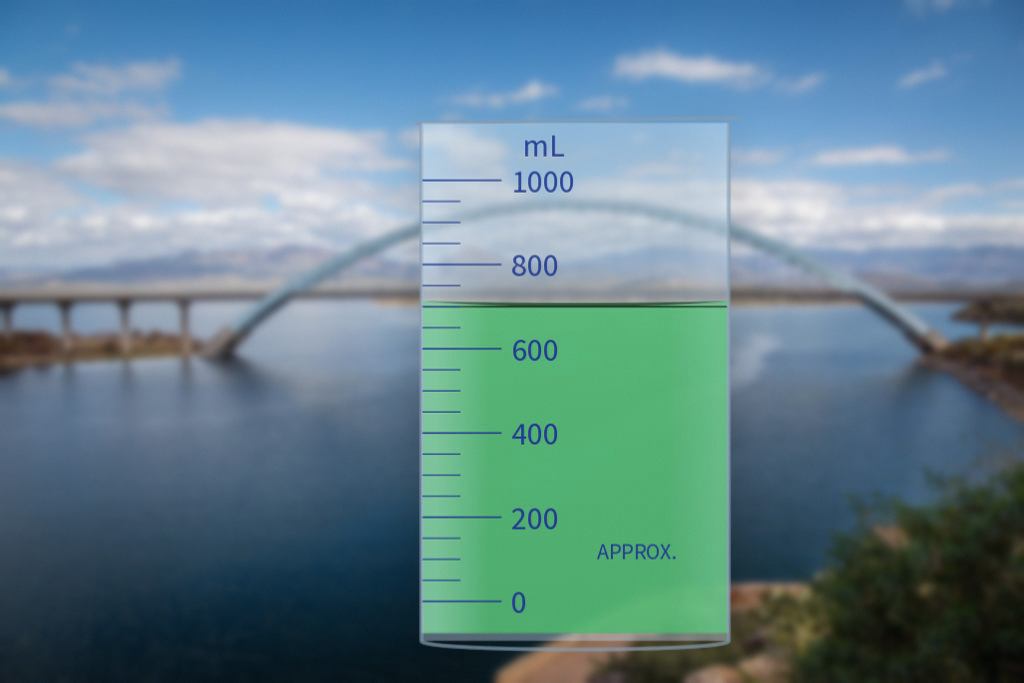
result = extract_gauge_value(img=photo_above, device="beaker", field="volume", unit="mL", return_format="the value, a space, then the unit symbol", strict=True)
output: 700 mL
